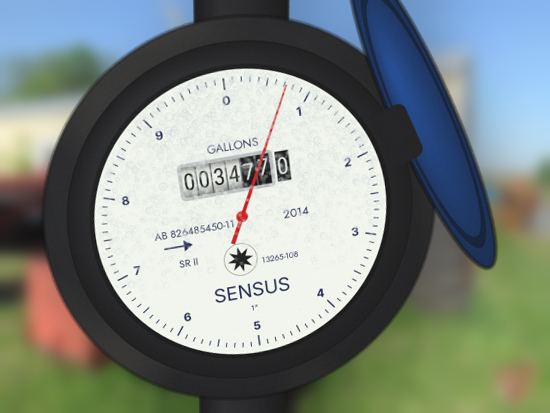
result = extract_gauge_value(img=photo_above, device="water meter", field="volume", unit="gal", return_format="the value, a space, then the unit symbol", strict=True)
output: 34770.7 gal
